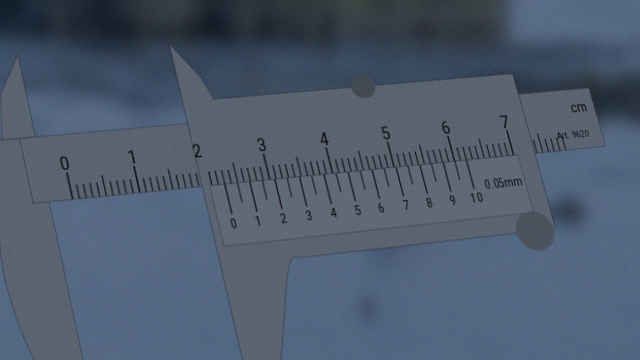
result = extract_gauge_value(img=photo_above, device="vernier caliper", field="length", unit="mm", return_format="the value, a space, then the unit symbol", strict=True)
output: 23.0 mm
